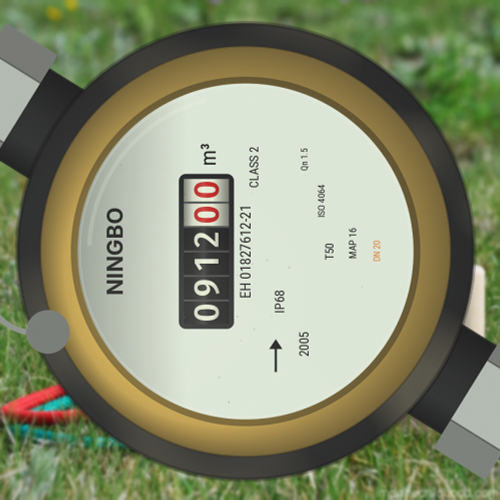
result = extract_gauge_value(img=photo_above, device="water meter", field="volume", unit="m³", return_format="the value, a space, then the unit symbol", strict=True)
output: 912.00 m³
